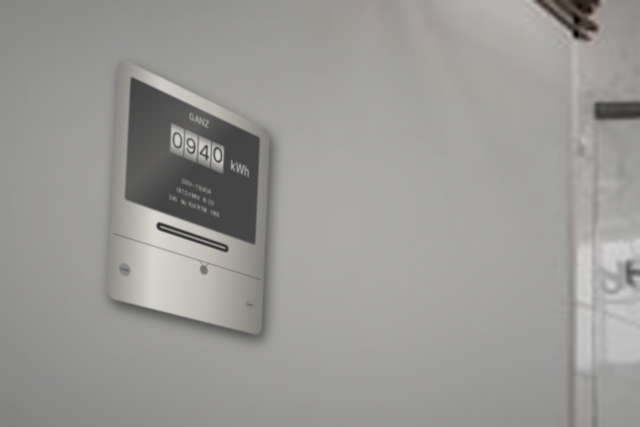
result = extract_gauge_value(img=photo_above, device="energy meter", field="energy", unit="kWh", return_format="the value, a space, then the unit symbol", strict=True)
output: 940 kWh
